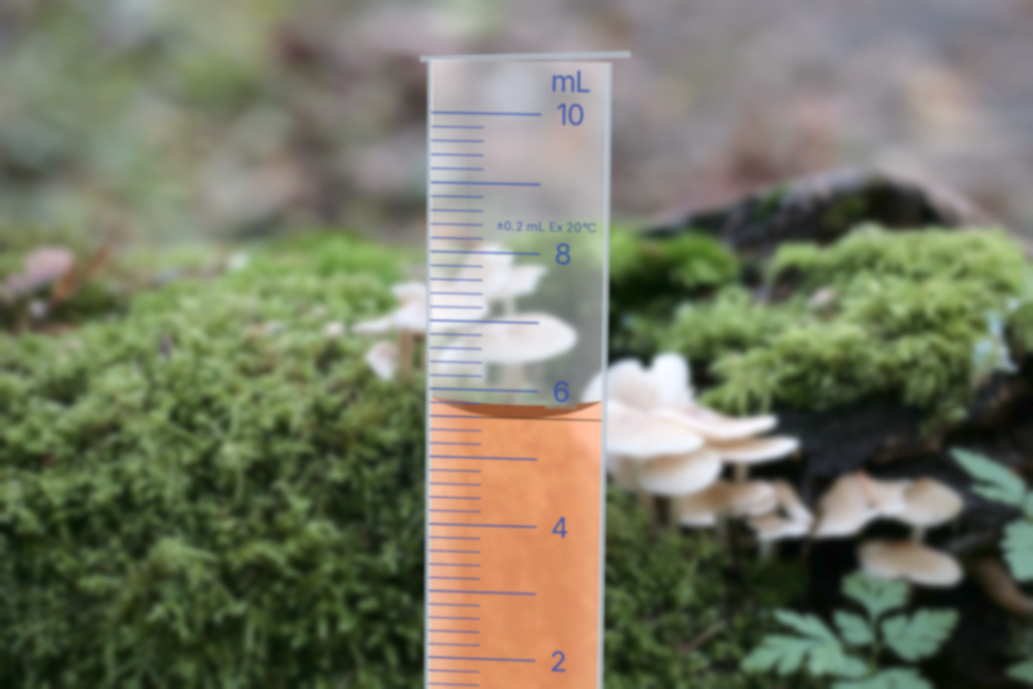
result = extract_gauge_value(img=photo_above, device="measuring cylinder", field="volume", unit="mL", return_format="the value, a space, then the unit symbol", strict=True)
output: 5.6 mL
